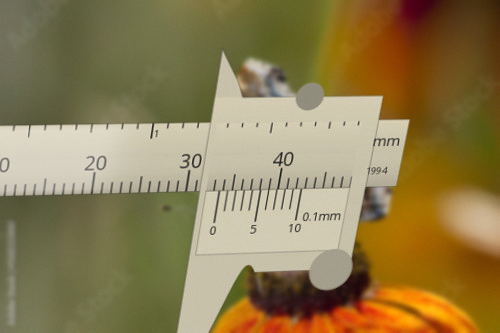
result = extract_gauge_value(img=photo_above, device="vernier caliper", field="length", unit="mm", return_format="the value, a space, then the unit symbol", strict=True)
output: 33.6 mm
